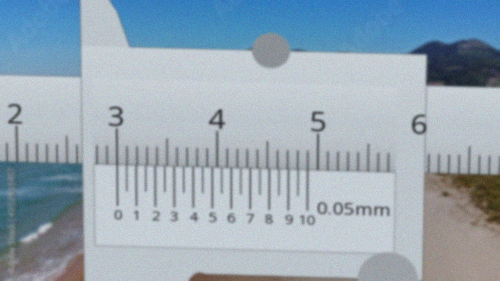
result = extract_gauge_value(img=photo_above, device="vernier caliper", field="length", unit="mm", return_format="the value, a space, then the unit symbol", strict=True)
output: 30.0 mm
